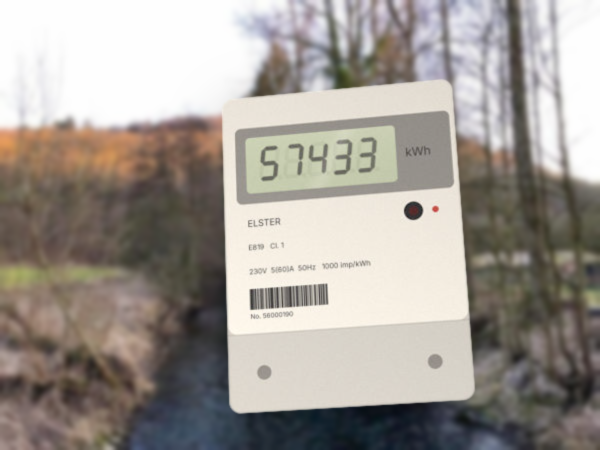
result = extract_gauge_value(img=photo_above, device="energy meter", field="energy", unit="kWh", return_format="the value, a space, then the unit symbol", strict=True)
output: 57433 kWh
